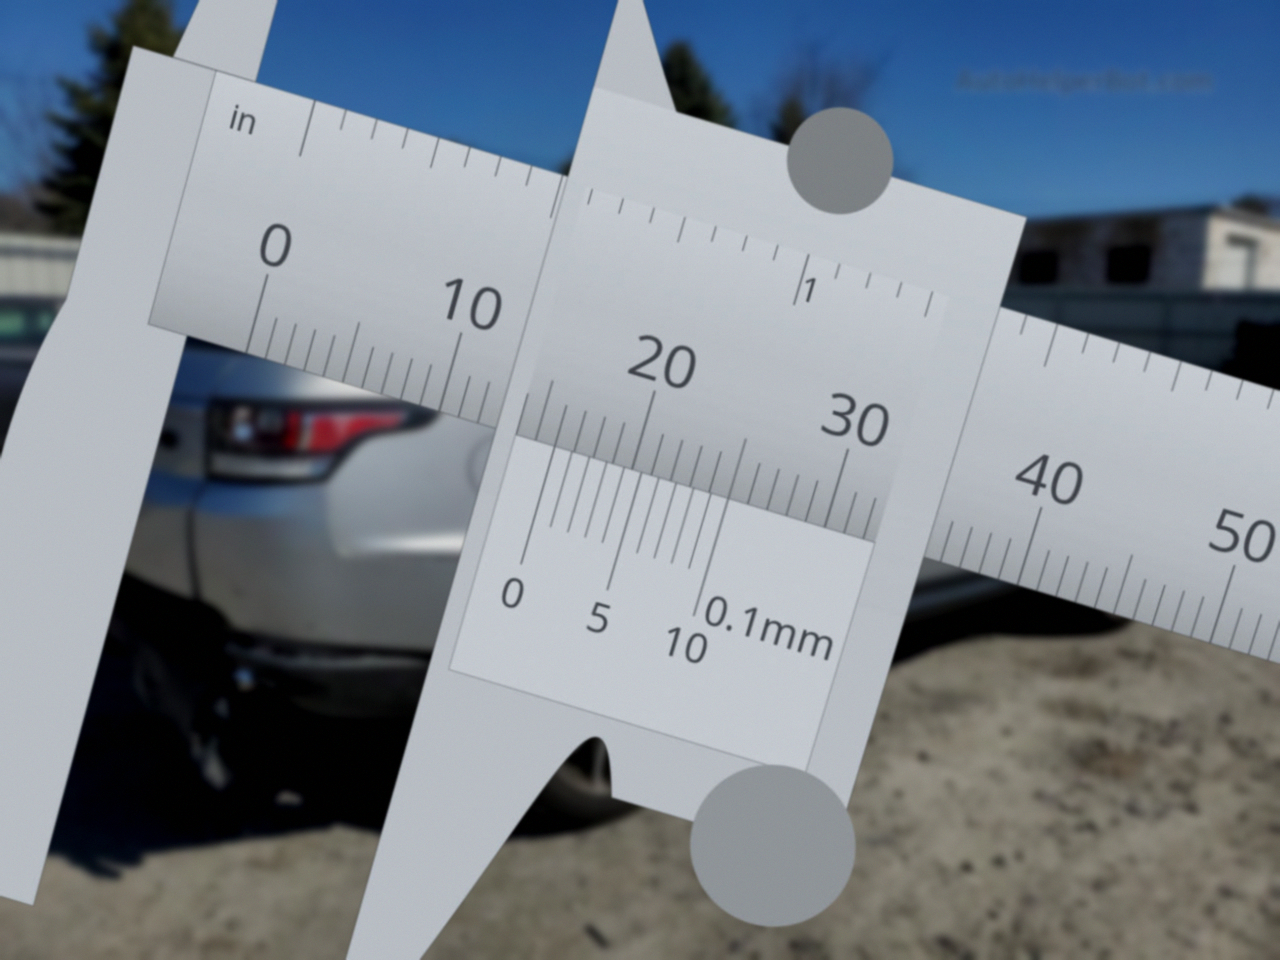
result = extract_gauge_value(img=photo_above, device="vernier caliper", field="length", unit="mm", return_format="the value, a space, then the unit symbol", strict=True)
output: 16.0 mm
